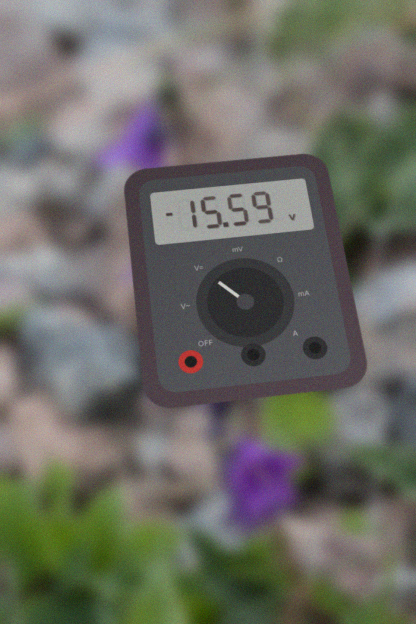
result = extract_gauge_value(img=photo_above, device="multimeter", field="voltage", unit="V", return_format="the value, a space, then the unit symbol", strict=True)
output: -15.59 V
